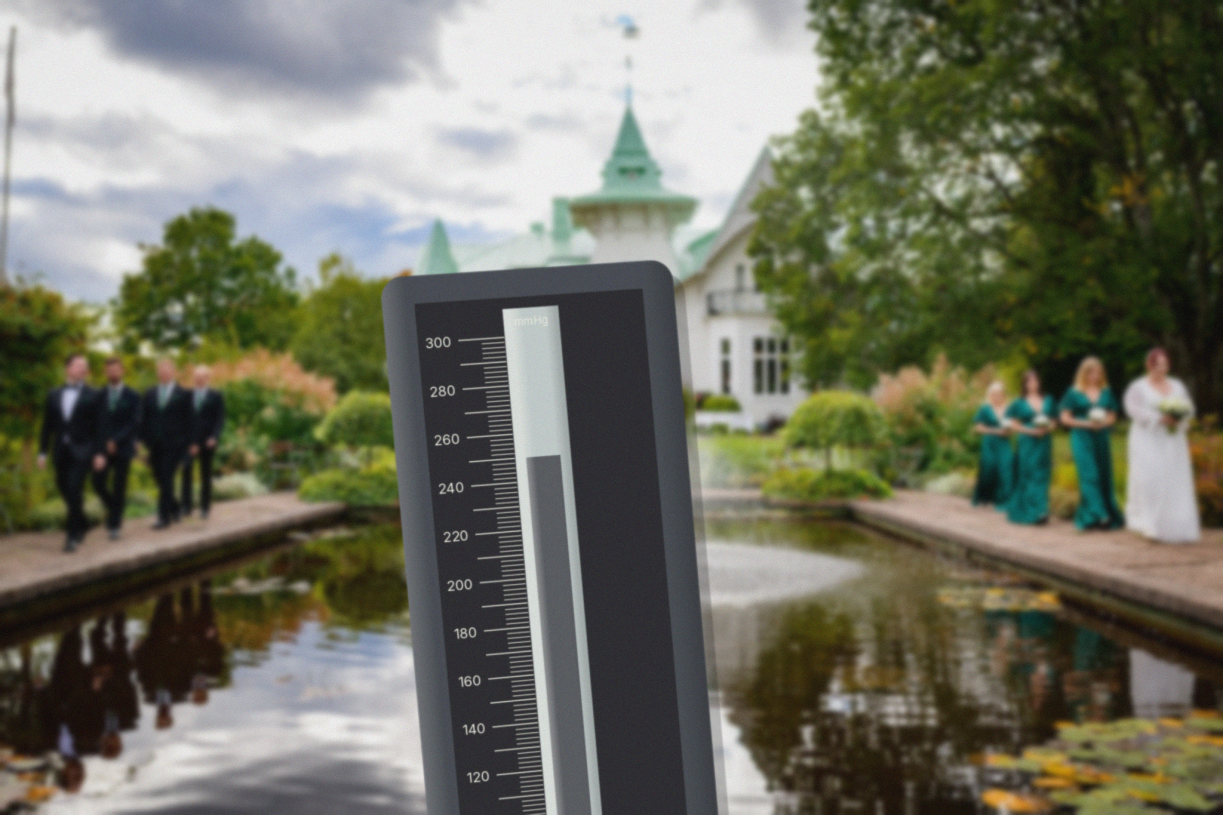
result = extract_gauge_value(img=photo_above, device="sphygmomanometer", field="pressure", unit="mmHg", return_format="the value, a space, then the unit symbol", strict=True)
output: 250 mmHg
